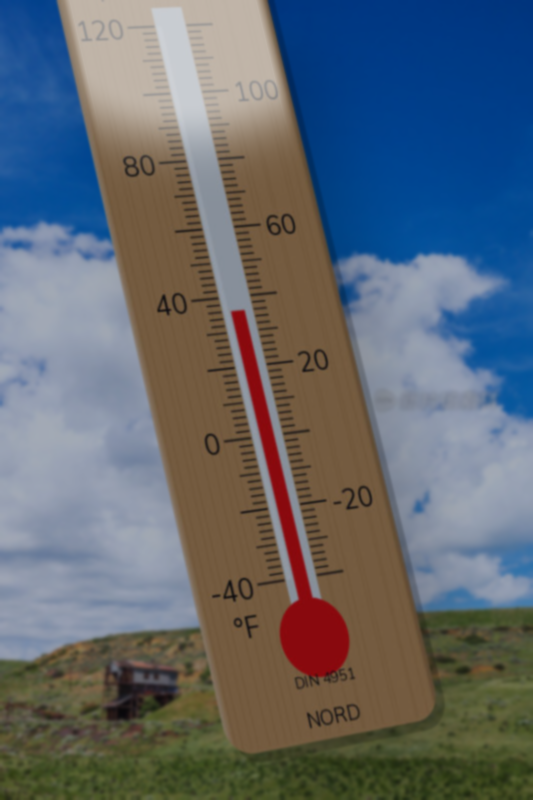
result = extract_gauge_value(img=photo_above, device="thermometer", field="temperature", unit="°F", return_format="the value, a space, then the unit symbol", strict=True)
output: 36 °F
